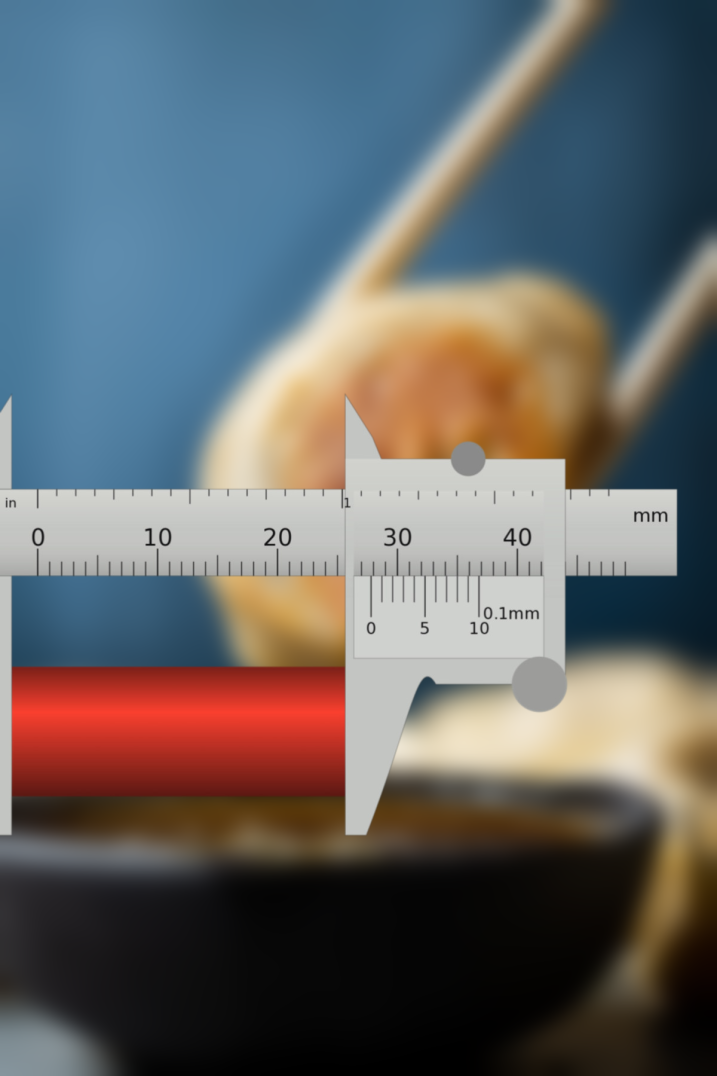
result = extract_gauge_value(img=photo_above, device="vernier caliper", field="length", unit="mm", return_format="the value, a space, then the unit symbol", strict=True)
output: 27.8 mm
